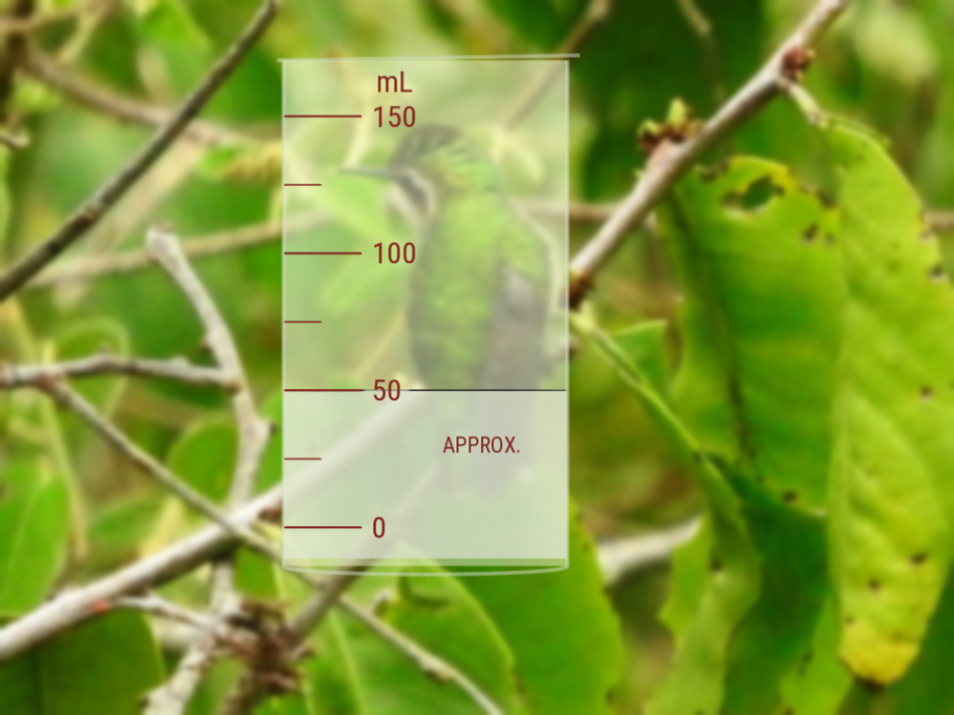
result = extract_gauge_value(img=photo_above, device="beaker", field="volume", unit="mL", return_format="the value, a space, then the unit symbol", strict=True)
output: 50 mL
